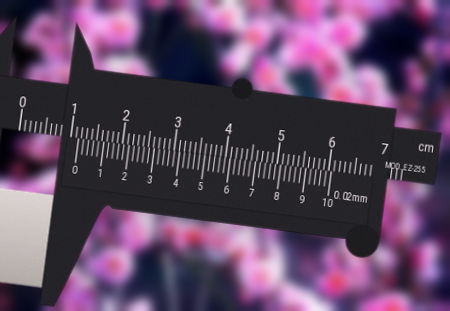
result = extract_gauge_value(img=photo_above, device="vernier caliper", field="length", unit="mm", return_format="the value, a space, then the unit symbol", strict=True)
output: 11.5 mm
